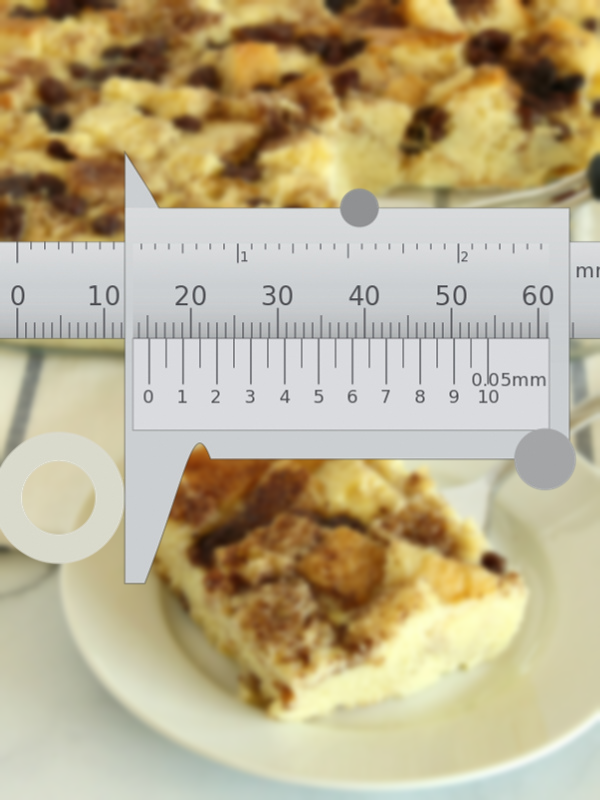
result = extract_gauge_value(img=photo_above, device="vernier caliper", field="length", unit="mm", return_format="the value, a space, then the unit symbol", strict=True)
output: 15.2 mm
